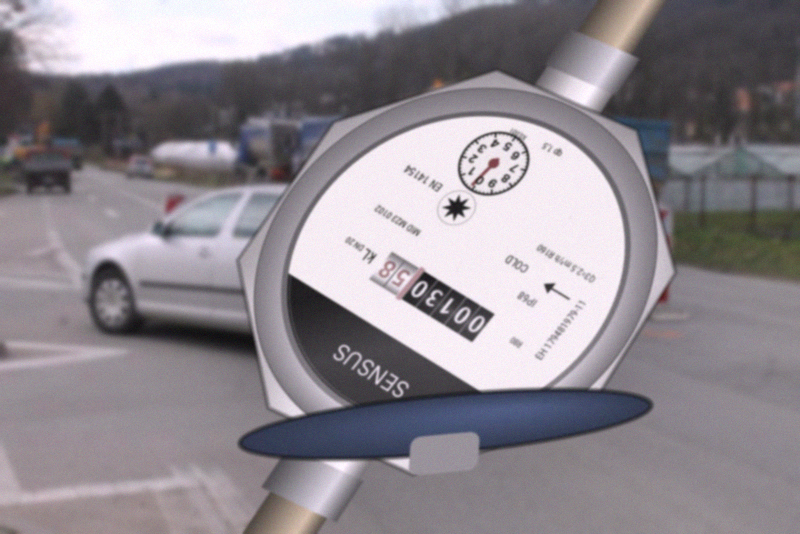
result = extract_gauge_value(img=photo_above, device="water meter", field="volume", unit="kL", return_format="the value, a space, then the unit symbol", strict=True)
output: 130.580 kL
